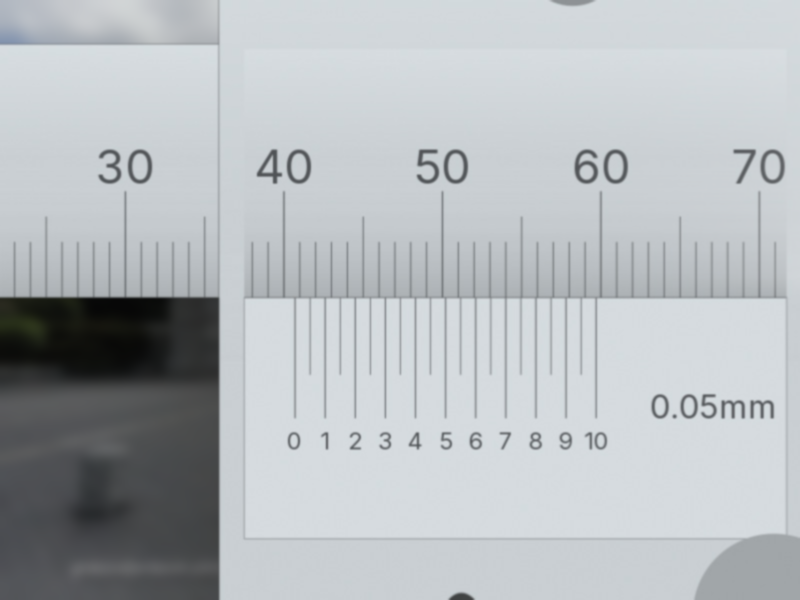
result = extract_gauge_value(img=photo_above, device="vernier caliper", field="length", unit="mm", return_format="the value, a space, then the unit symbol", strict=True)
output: 40.7 mm
